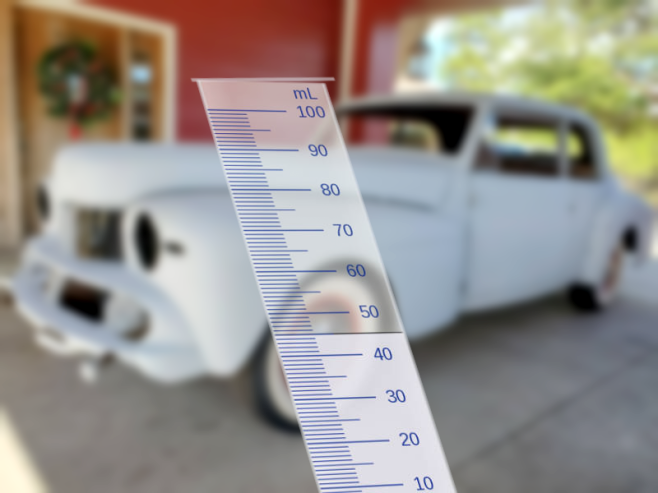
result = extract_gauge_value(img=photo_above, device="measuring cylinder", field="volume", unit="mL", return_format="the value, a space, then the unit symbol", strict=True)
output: 45 mL
